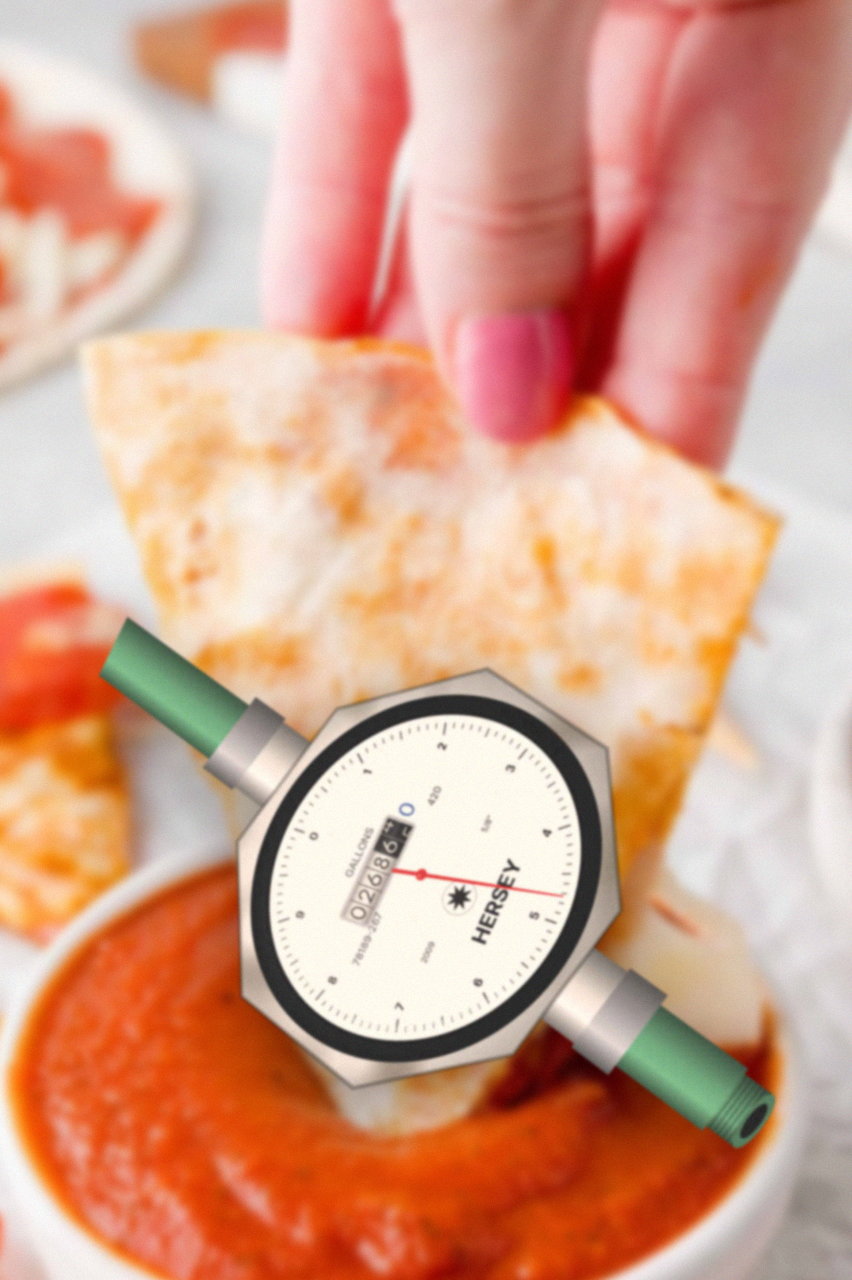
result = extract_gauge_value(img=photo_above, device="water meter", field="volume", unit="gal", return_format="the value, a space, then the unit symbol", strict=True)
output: 268644.7 gal
